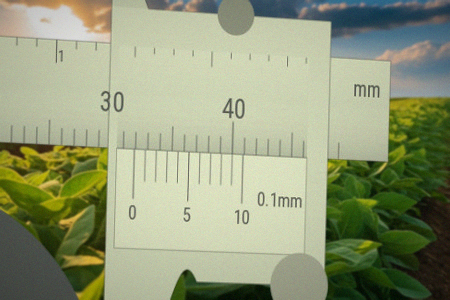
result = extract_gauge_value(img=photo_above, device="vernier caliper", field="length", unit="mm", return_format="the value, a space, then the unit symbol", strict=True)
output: 31.9 mm
